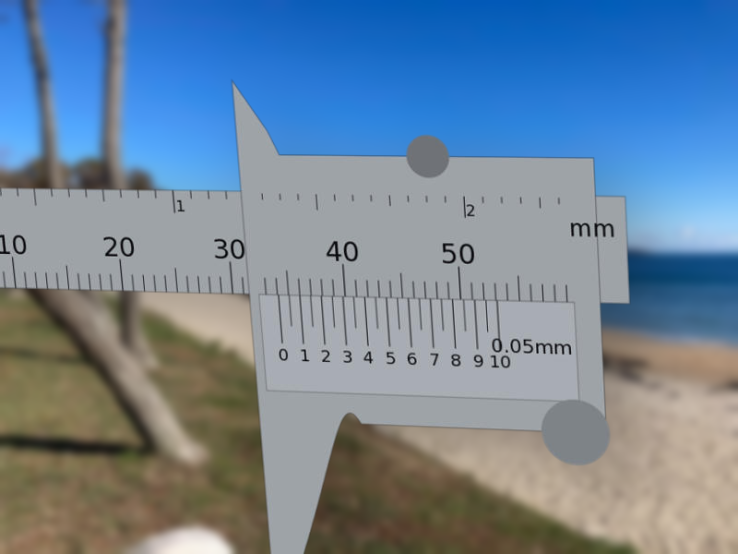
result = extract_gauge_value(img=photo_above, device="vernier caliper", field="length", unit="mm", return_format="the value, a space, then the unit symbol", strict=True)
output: 34.1 mm
